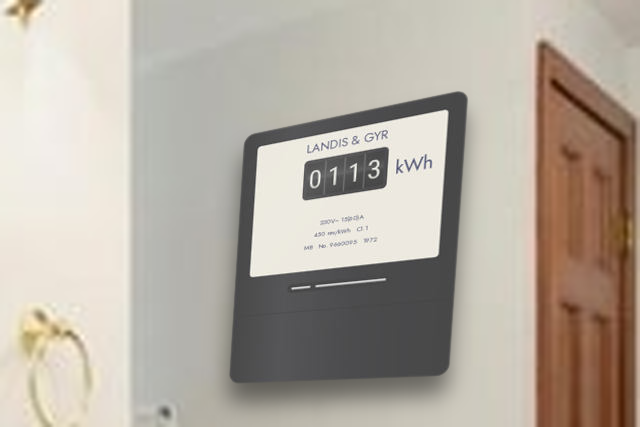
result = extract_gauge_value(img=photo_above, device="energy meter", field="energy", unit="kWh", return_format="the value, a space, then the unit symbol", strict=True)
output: 113 kWh
